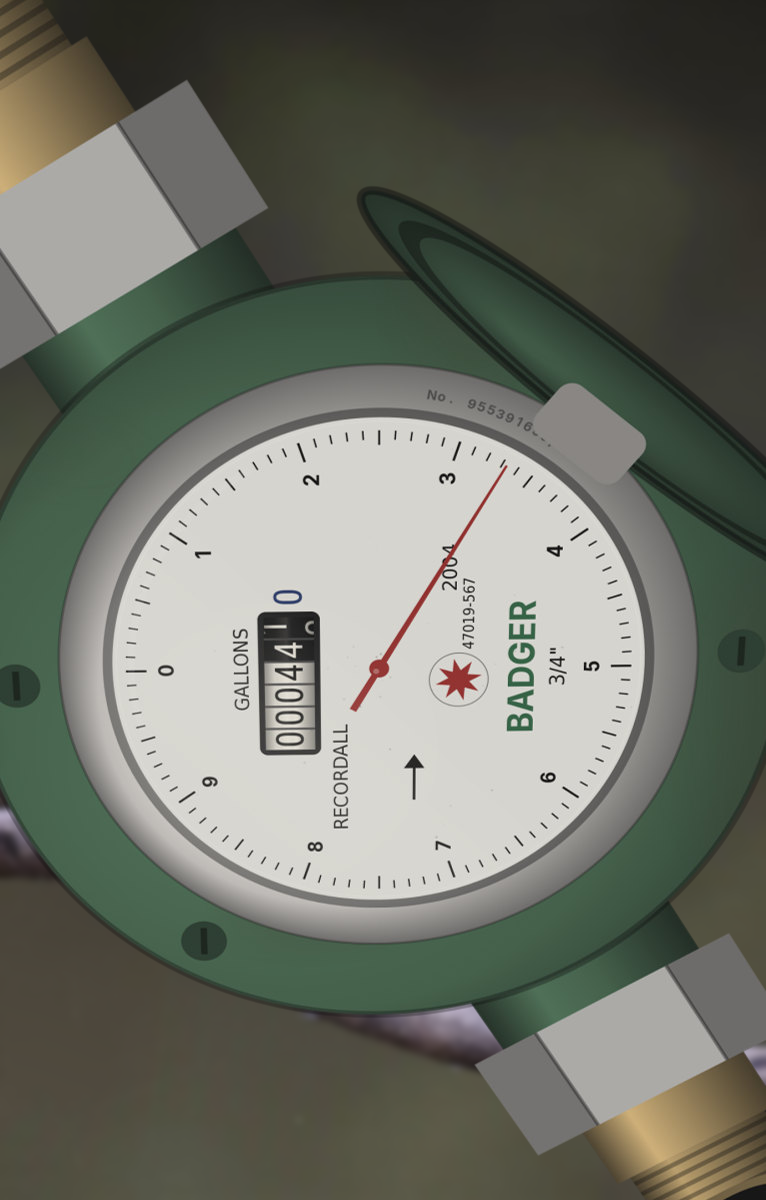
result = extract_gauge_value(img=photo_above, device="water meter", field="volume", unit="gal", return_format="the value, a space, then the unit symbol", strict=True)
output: 4413.3 gal
